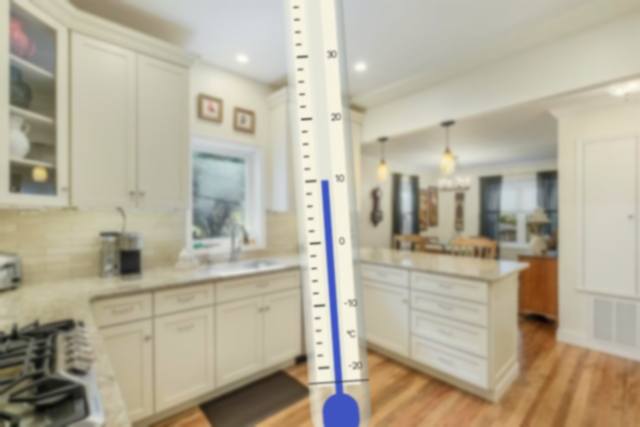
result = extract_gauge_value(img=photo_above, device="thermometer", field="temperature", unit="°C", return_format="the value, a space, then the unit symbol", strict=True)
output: 10 °C
